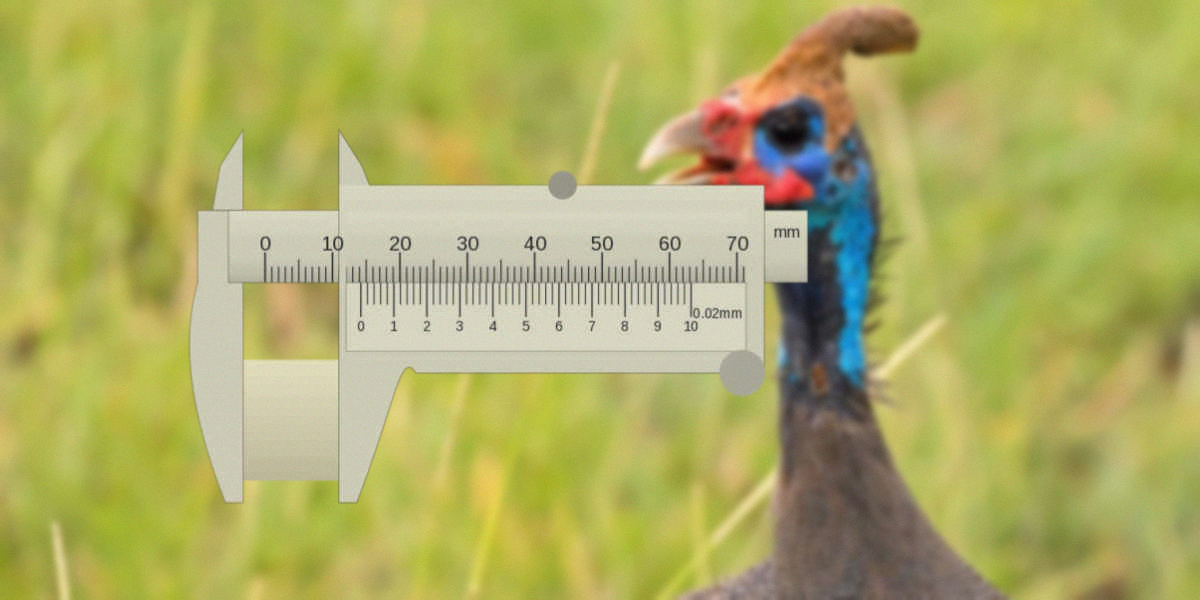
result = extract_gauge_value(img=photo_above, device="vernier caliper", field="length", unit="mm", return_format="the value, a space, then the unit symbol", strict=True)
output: 14.2 mm
